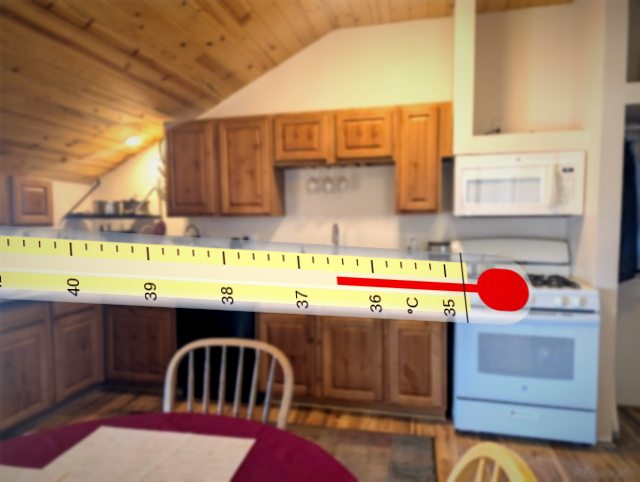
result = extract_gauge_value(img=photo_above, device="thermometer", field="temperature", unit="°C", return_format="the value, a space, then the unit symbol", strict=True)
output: 36.5 °C
